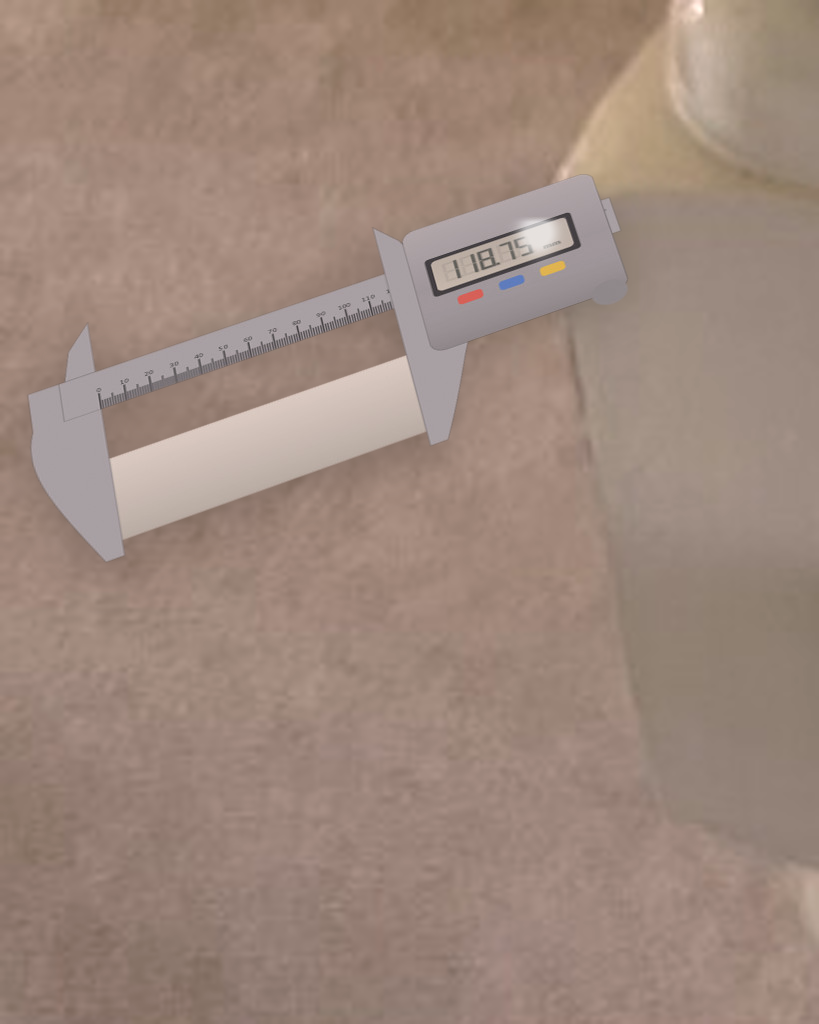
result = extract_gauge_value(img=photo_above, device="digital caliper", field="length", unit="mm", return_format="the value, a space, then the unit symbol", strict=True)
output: 118.75 mm
